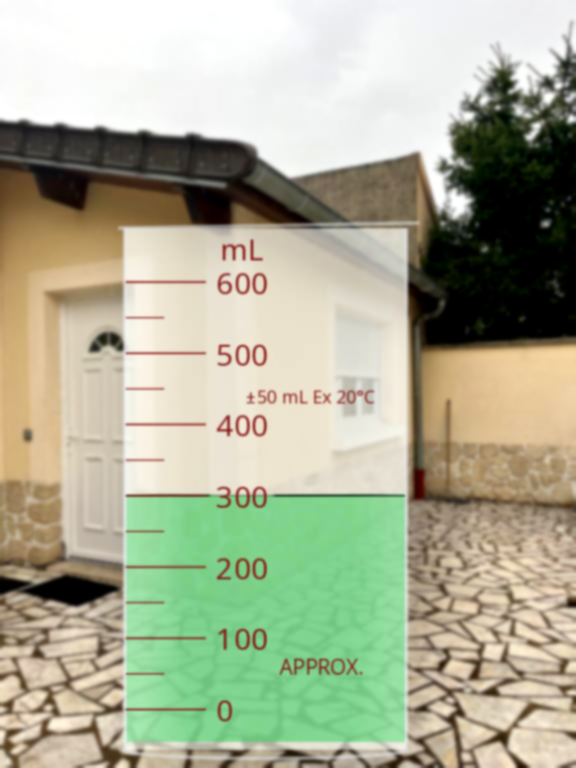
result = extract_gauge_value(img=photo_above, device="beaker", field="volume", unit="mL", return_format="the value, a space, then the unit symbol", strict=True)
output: 300 mL
